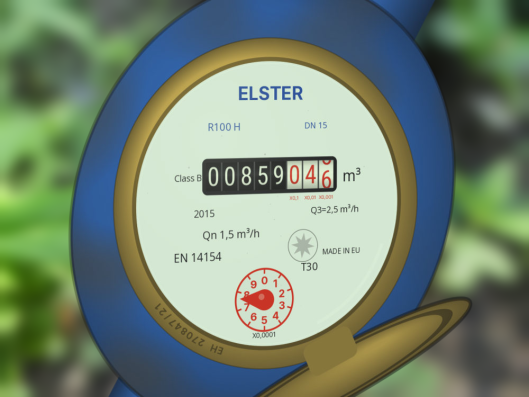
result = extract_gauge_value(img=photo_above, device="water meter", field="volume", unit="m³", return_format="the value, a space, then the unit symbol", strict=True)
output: 859.0457 m³
